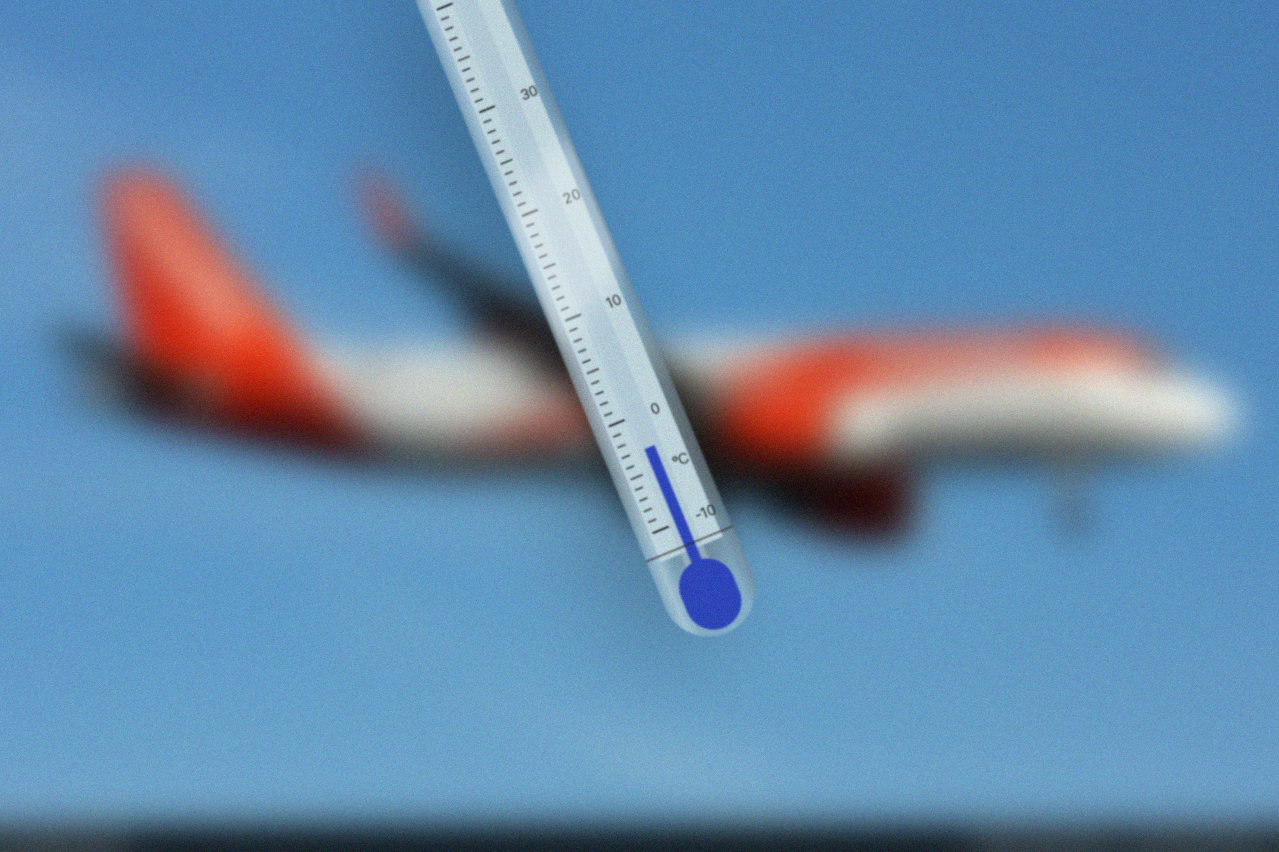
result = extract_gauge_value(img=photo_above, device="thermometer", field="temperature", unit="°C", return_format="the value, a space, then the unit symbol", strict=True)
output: -3 °C
